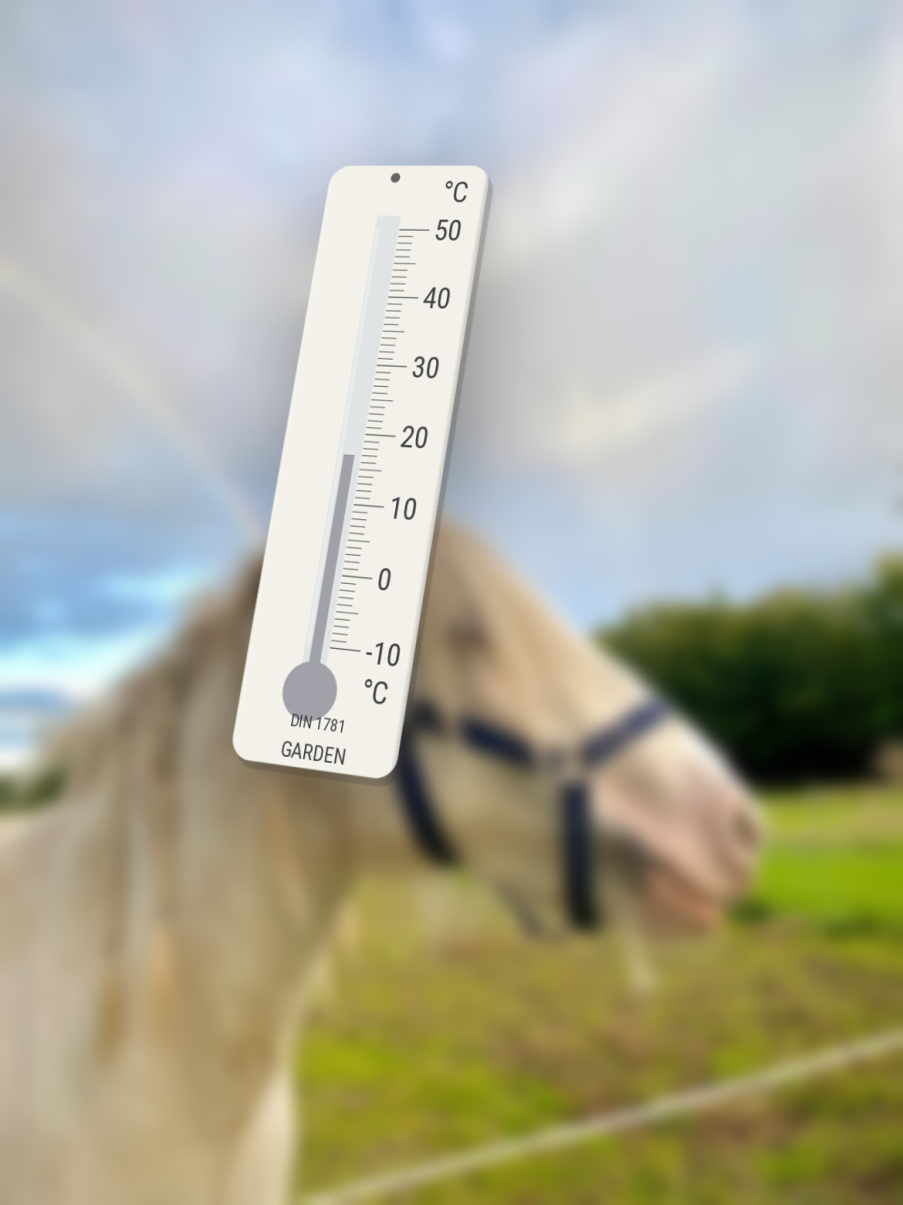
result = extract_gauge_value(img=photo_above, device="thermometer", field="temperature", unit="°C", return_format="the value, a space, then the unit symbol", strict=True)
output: 17 °C
